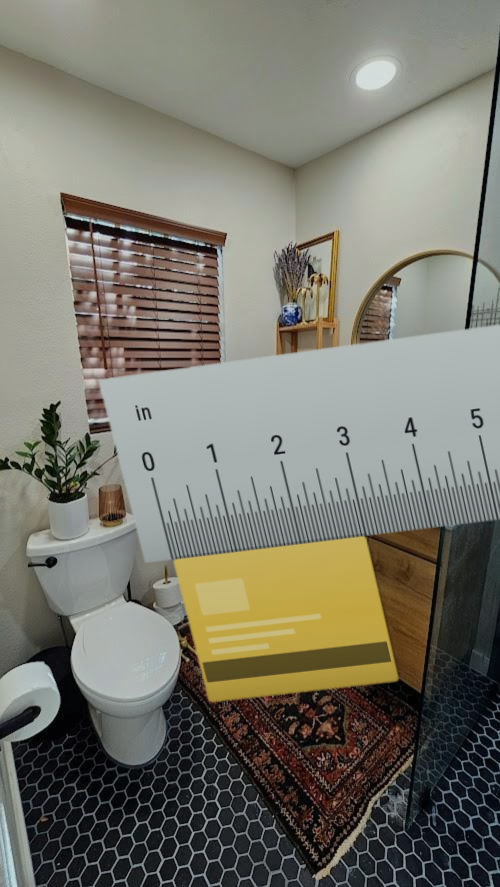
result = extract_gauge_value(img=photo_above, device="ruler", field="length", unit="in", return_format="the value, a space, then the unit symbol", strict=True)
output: 3 in
